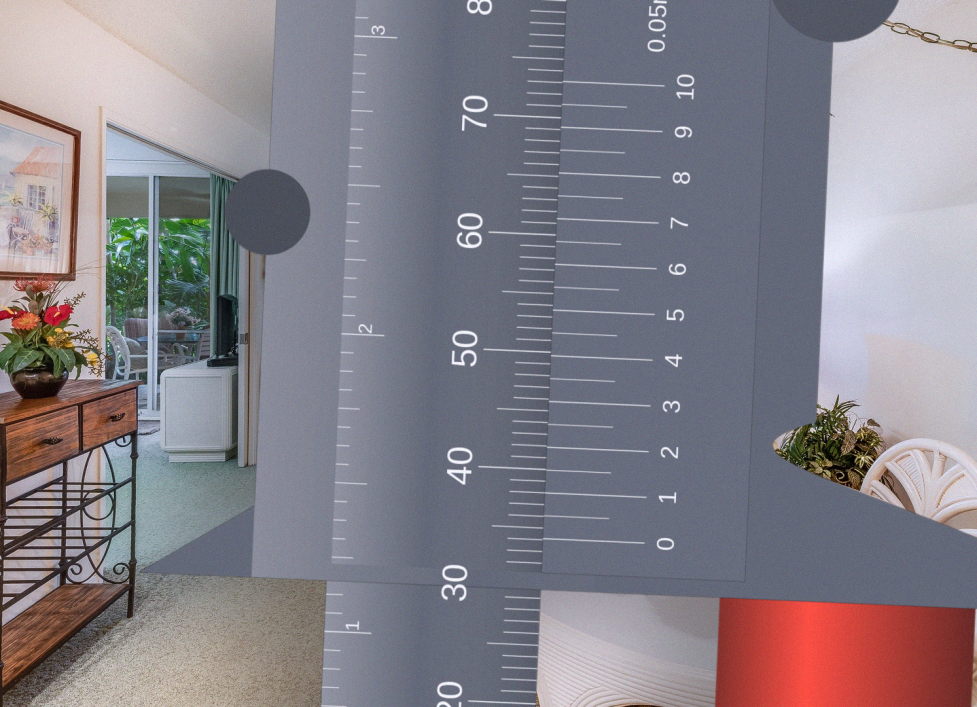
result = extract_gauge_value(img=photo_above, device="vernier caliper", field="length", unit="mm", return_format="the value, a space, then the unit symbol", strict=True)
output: 34.1 mm
